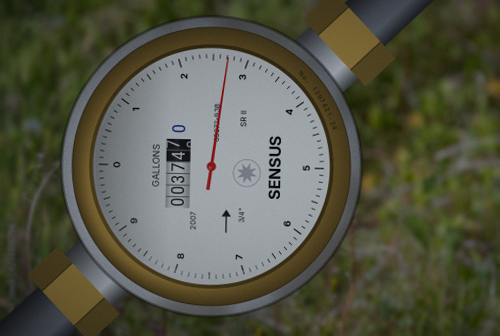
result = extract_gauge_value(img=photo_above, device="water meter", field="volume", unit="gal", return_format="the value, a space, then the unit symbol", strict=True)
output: 37472.7 gal
